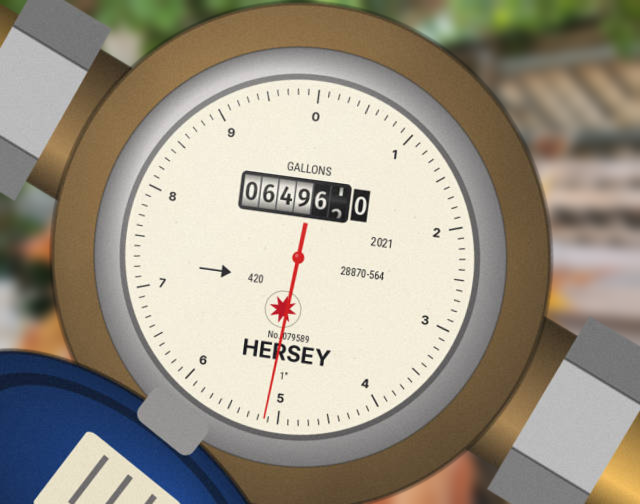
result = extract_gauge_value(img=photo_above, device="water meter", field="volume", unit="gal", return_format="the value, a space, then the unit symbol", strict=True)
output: 649615.1 gal
